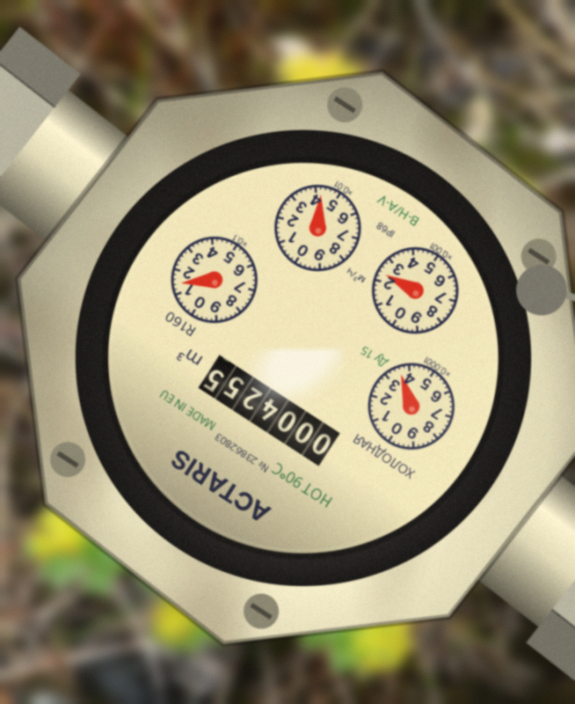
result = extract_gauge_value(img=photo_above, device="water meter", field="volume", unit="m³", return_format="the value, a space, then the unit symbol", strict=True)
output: 4255.1423 m³
